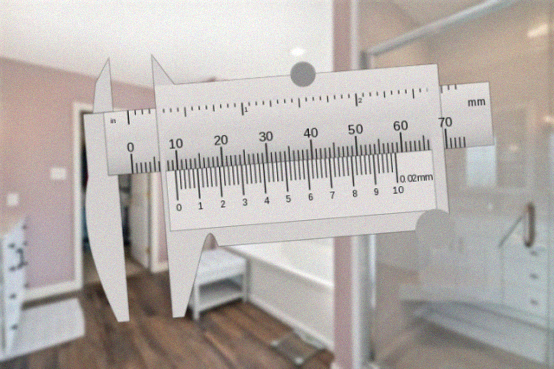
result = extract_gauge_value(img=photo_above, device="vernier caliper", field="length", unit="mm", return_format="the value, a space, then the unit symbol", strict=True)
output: 9.5 mm
